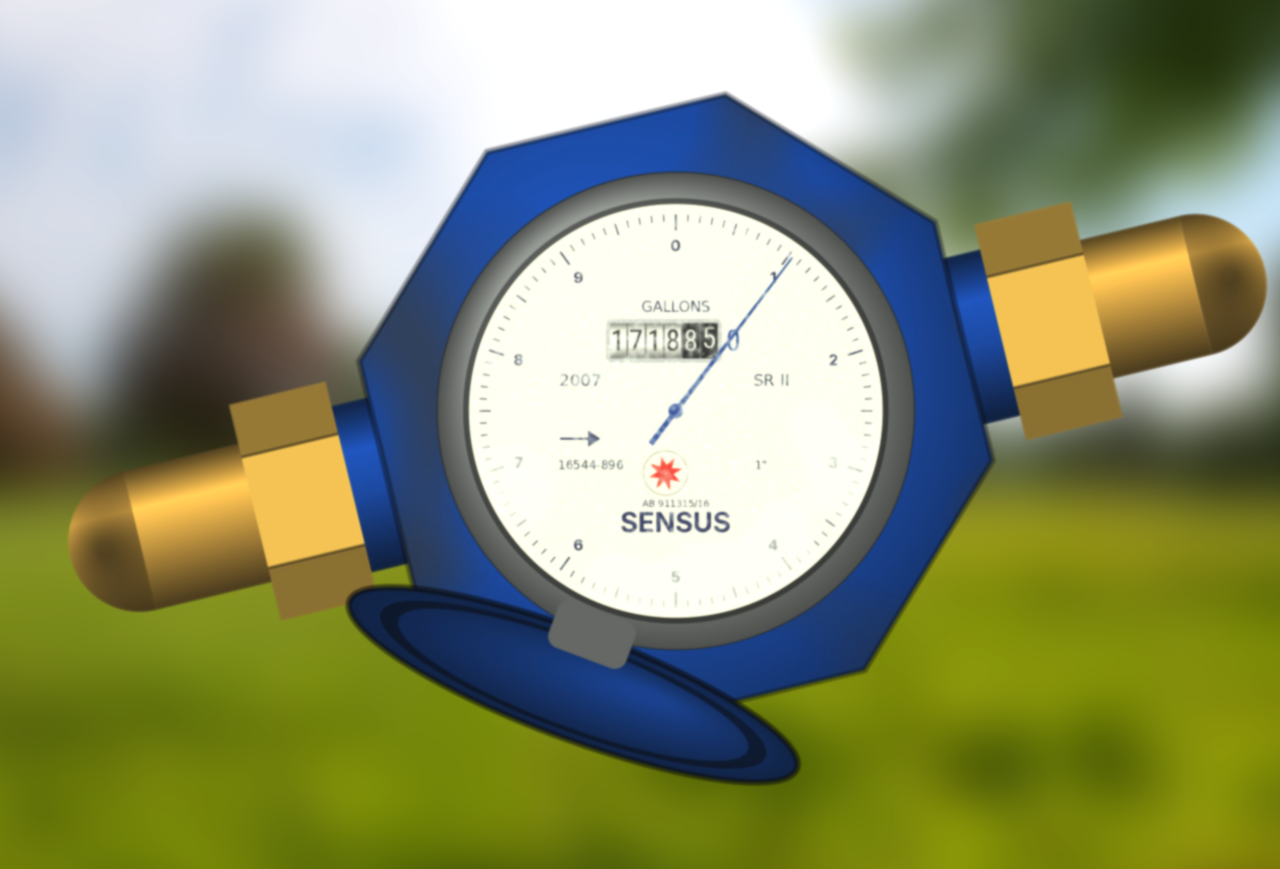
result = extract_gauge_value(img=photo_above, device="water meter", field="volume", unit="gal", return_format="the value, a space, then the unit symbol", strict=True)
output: 1718851.0 gal
